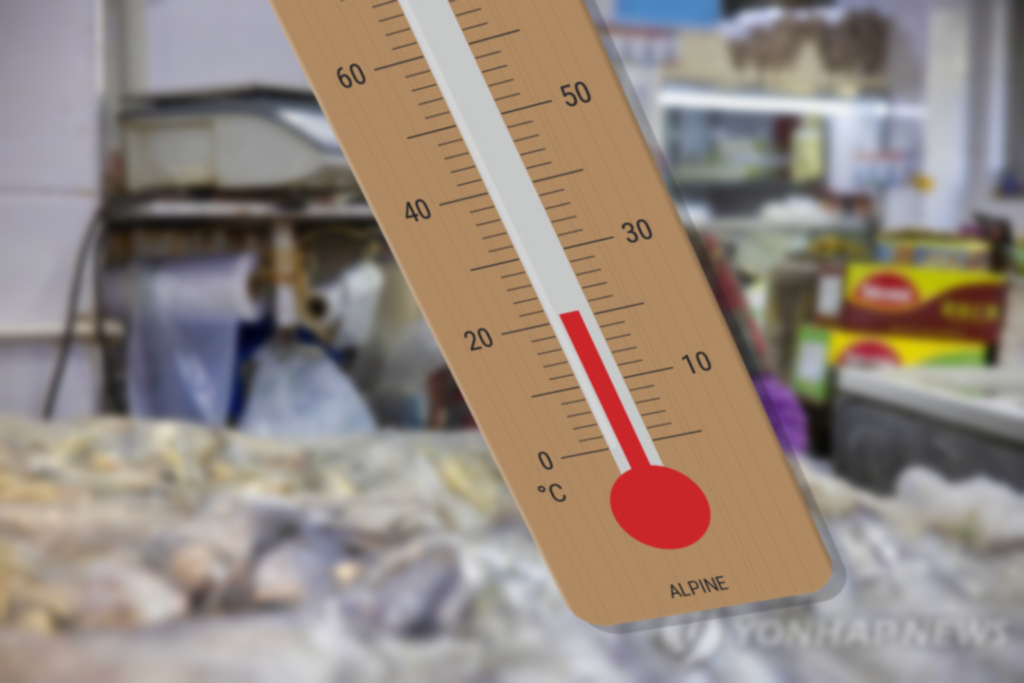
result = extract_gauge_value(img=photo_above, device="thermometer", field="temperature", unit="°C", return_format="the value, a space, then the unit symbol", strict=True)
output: 21 °C
